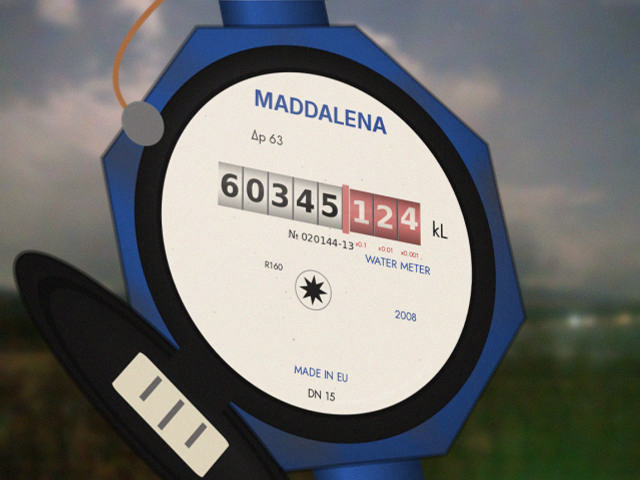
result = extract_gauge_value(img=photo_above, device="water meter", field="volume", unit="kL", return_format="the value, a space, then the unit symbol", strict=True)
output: 60345.124 kL
